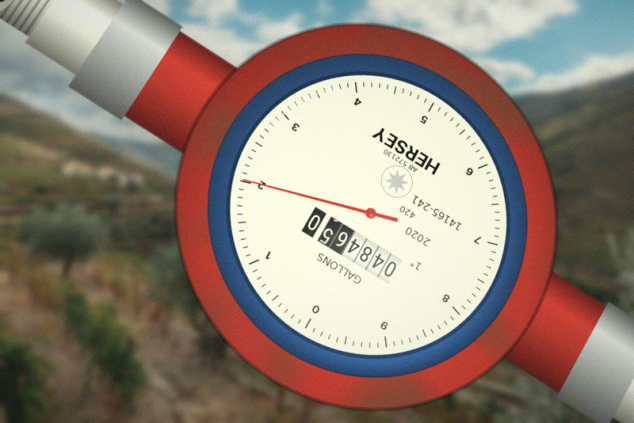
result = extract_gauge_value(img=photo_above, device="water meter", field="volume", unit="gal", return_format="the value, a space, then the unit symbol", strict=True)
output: 484652.0 gal
